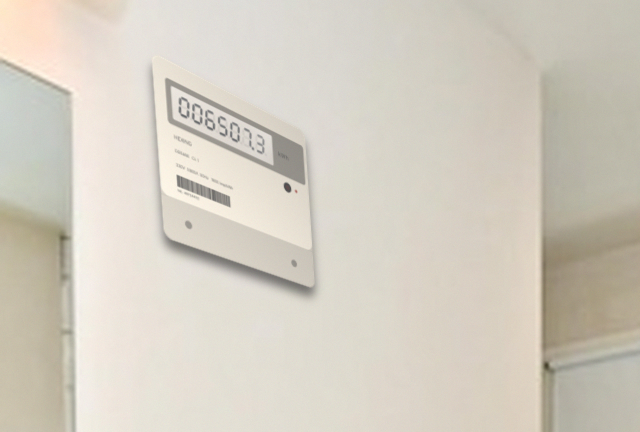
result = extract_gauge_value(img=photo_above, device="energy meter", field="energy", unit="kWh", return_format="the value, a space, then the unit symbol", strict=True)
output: 6507.3 kWh
